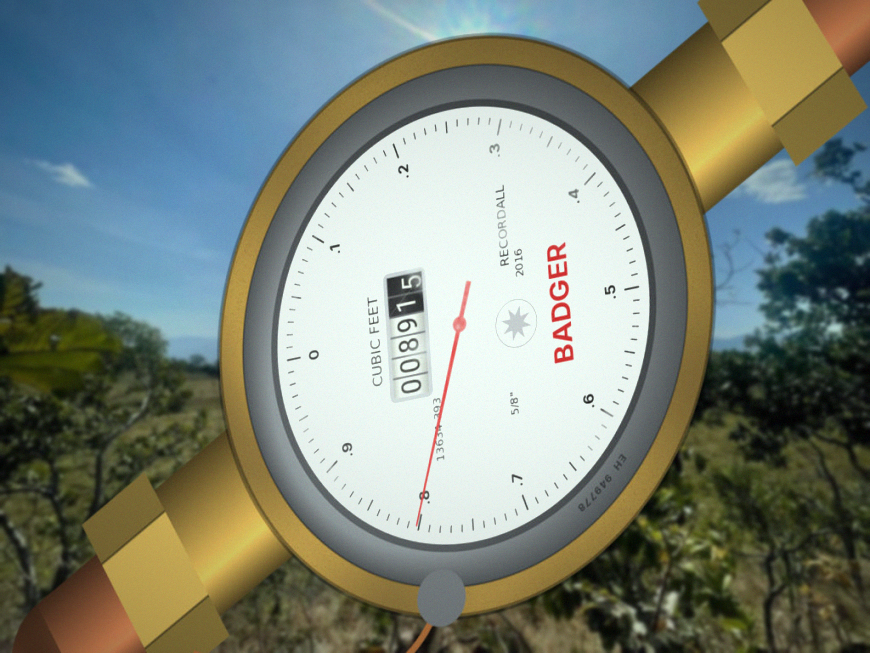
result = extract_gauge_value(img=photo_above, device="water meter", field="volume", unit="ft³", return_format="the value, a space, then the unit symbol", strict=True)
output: 8914.80 ft³
